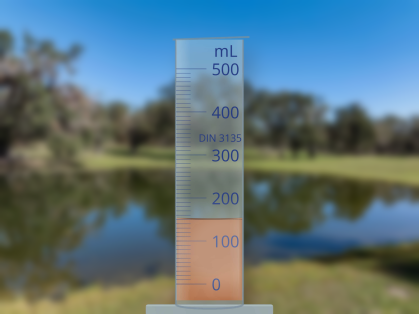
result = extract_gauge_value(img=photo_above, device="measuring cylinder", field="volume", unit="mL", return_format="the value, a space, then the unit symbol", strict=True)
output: 150 mL
